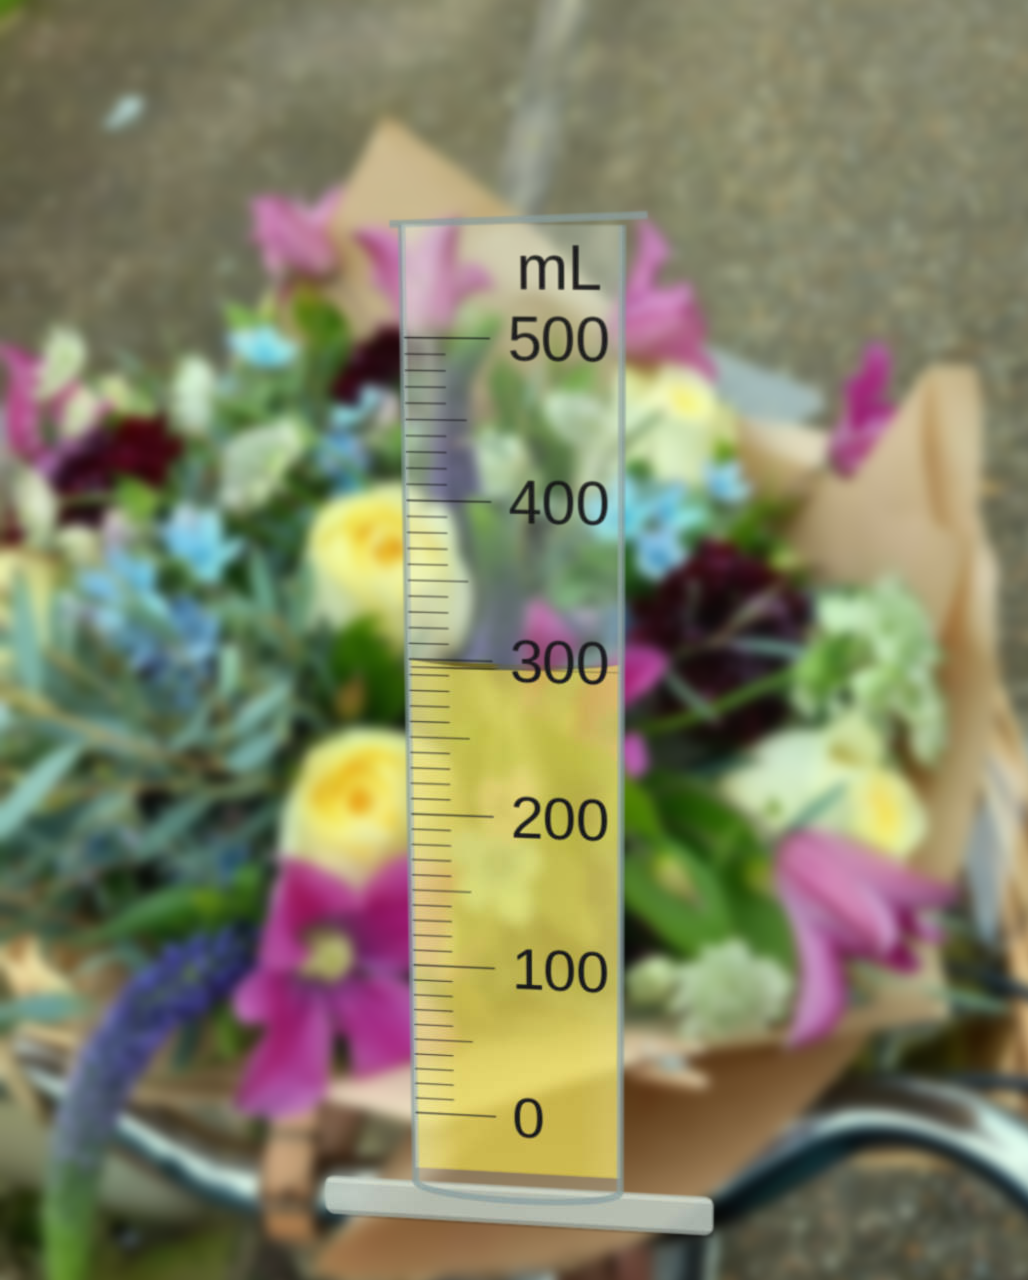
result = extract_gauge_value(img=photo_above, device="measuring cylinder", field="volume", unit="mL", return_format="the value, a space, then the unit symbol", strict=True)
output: 295 mL
